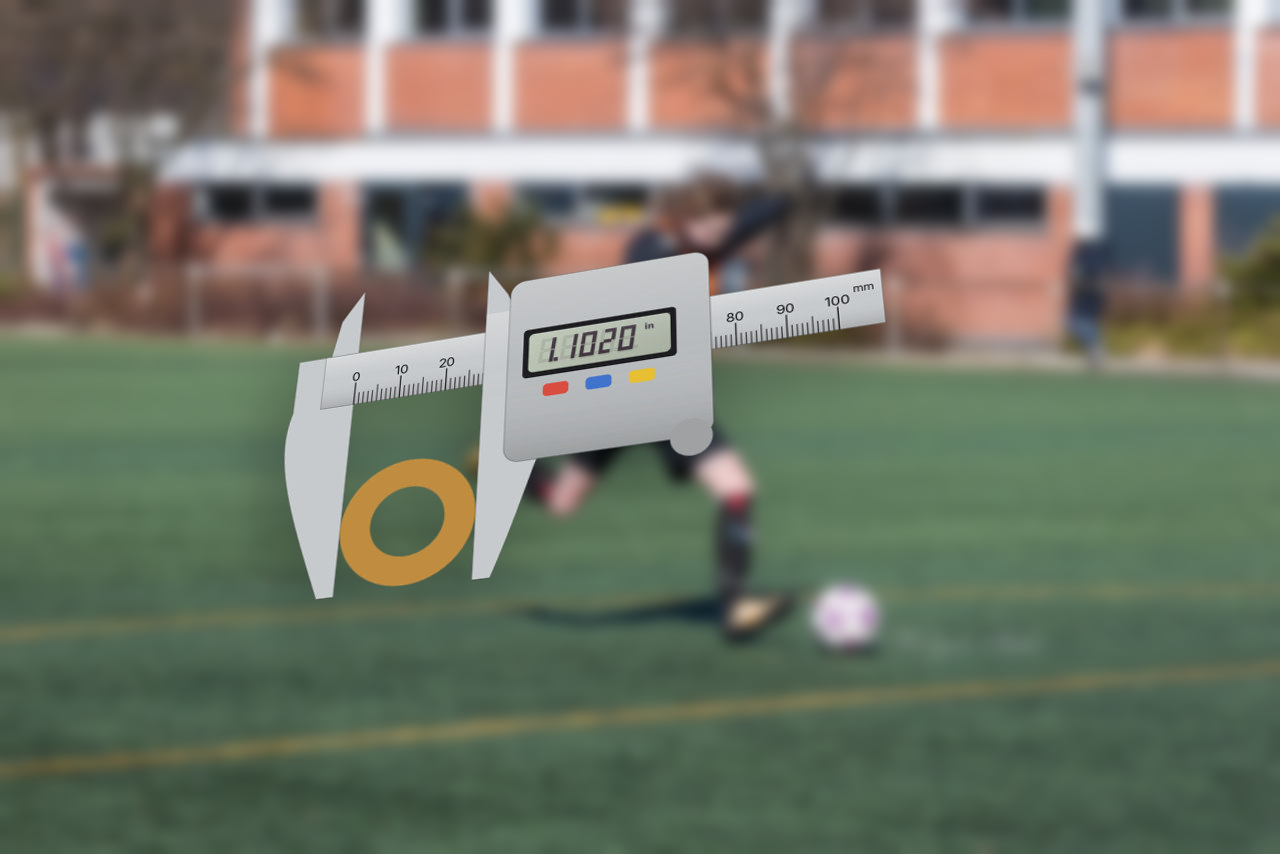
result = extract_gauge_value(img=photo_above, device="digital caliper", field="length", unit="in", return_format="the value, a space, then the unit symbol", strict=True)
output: 1.1020 in
